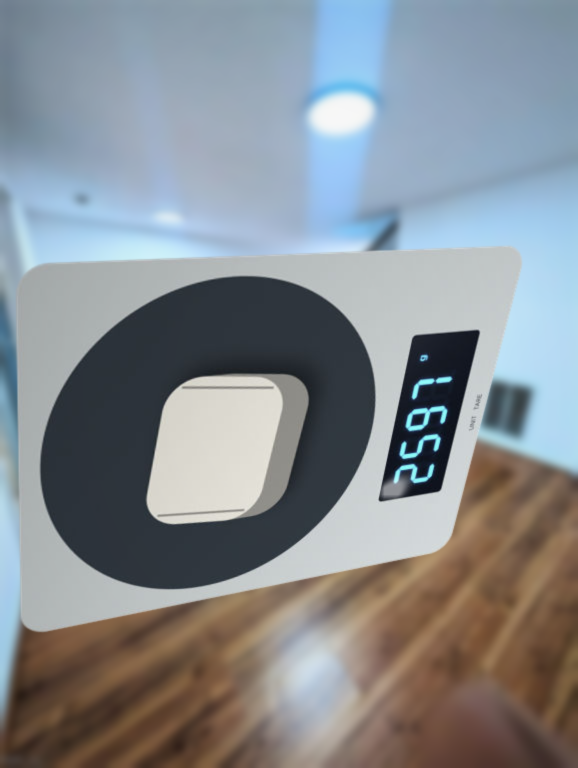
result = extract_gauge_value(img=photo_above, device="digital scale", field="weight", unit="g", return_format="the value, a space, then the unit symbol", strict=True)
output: 2597 g
